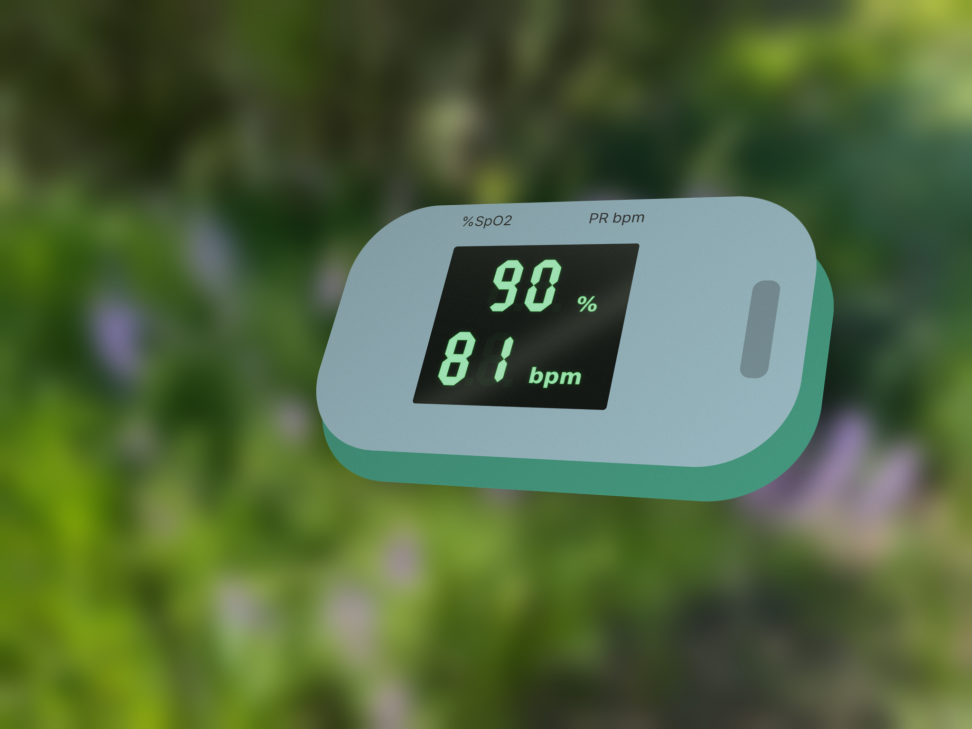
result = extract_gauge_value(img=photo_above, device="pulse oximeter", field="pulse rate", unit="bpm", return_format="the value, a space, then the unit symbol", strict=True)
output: 81 bpm
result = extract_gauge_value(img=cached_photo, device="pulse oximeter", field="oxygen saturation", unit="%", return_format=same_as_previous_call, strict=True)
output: 90 %
